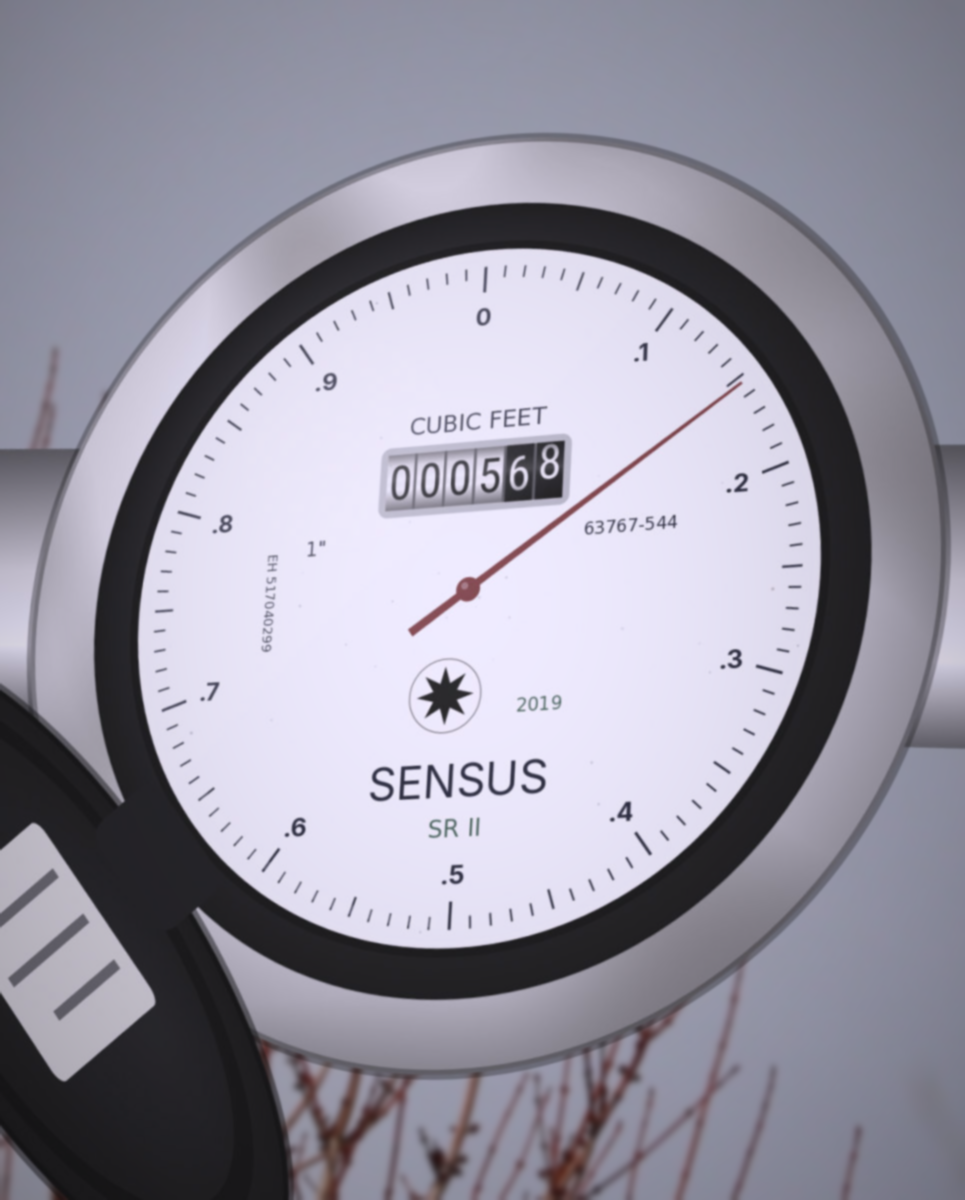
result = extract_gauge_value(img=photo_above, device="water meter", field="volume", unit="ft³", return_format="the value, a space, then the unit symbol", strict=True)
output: 568.15 ft³
